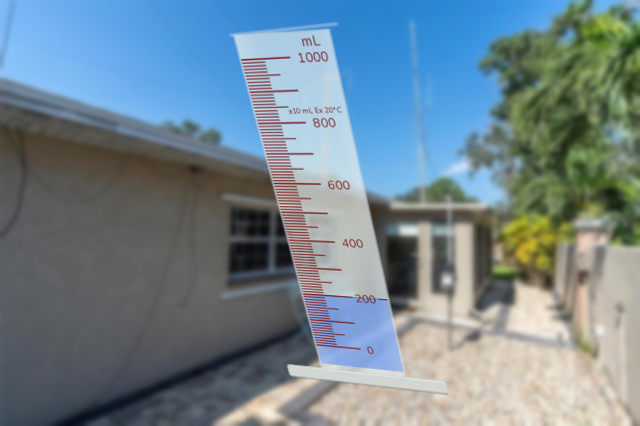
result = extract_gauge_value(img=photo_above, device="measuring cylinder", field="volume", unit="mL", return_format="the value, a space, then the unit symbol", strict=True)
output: 200 mL
